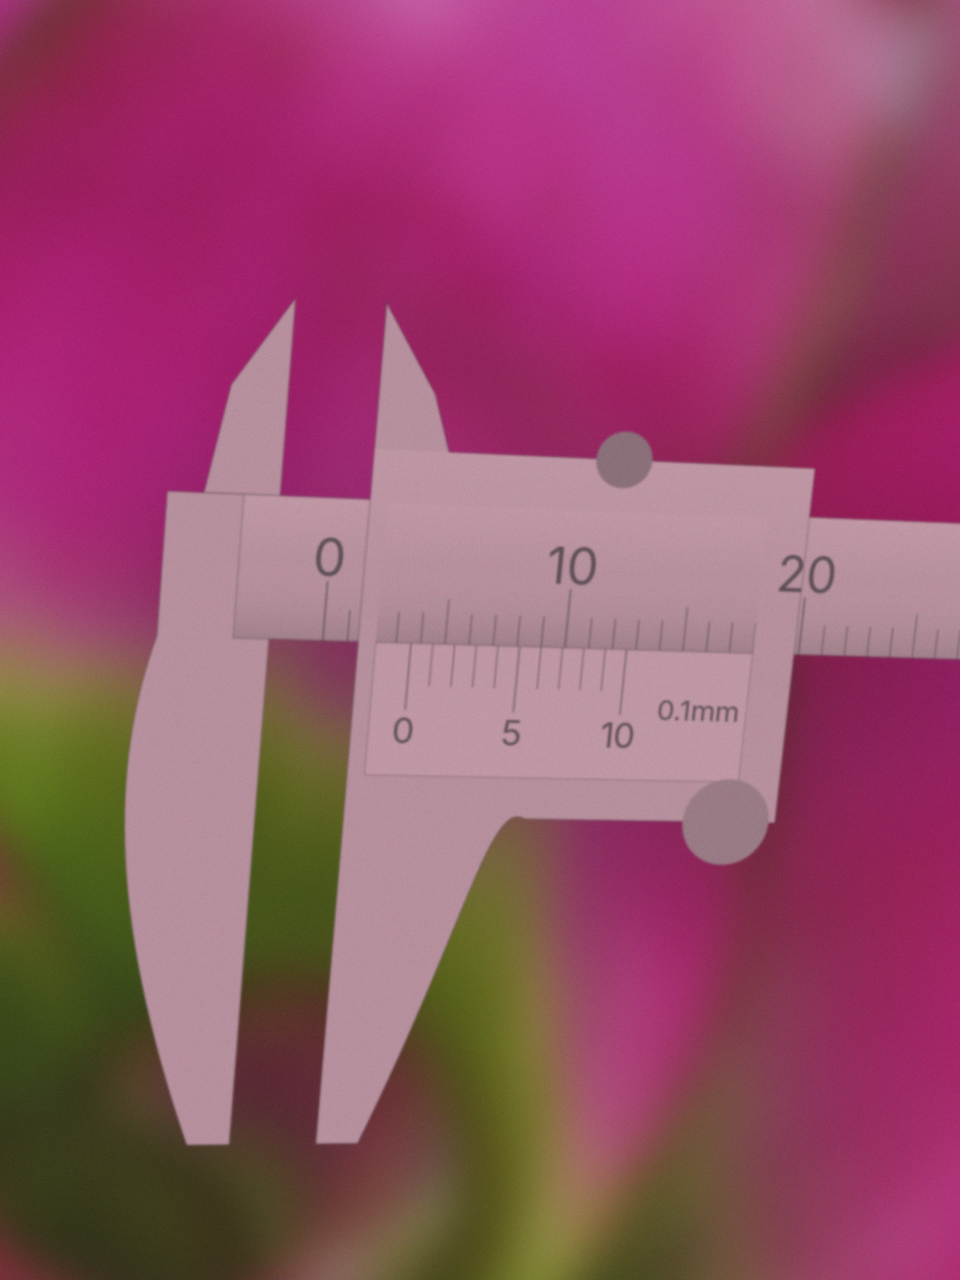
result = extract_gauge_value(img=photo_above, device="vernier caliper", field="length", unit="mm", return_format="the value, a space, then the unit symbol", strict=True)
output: 3.6 mm
